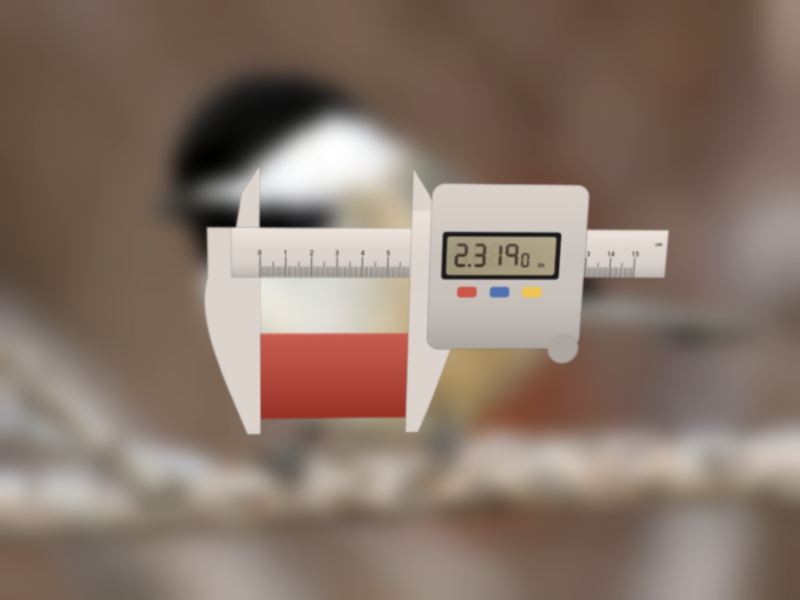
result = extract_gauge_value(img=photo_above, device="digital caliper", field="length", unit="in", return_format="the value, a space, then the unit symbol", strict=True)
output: 2.3190 in
